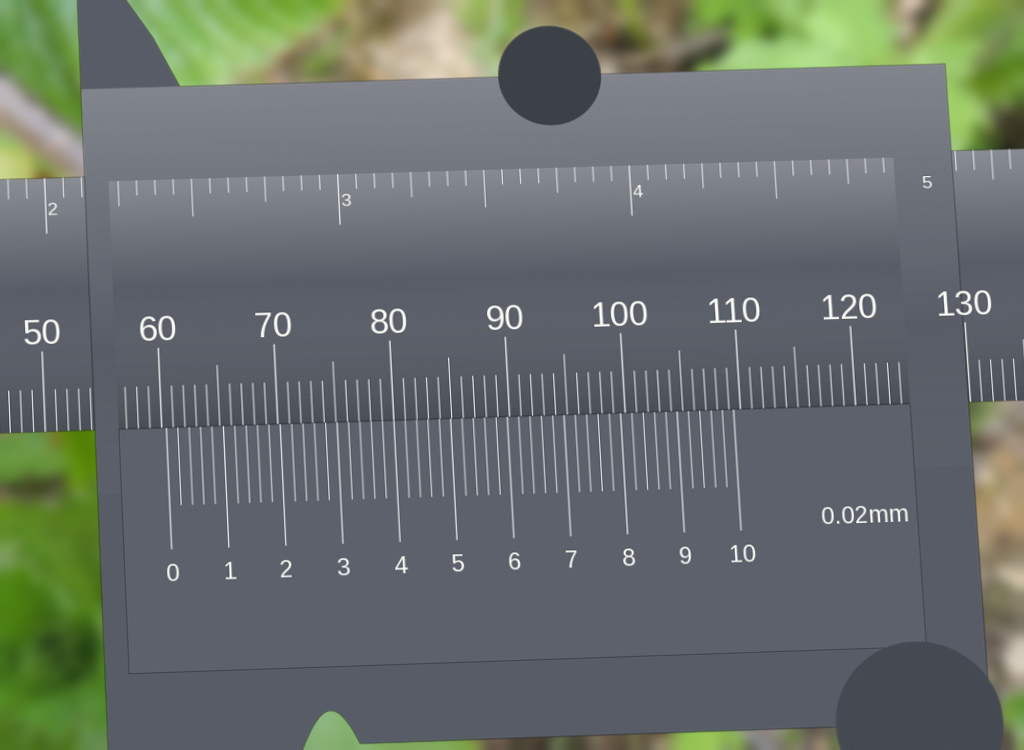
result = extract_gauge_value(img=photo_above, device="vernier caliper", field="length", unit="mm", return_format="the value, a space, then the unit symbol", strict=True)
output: 60.4 mm
